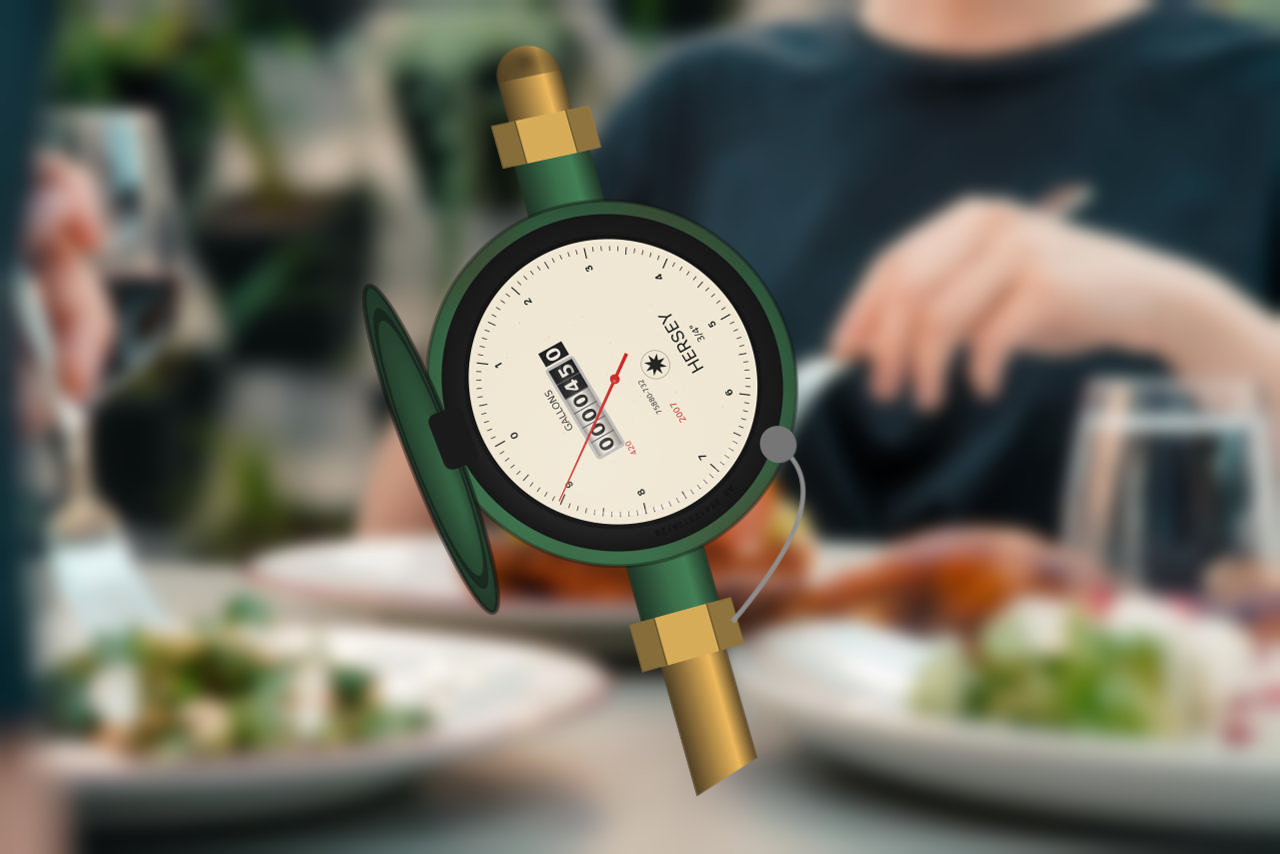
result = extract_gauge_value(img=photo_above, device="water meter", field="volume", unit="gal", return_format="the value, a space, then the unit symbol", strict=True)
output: 449.0 gal
